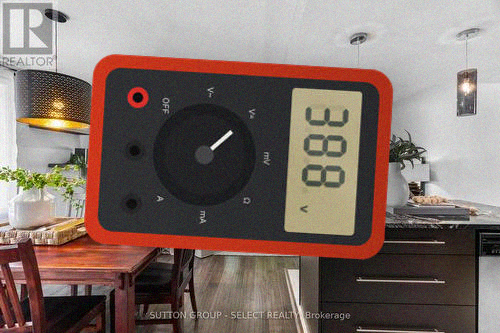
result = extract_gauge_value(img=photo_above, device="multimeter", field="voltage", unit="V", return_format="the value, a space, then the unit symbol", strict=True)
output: 388 V
